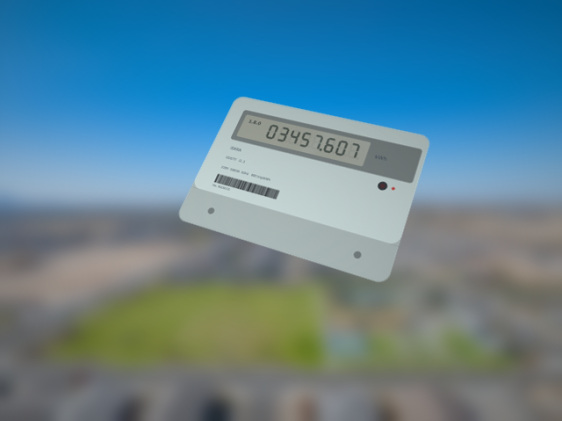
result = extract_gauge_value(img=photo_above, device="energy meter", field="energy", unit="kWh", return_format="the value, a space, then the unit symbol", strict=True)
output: 3457.607 kWh
